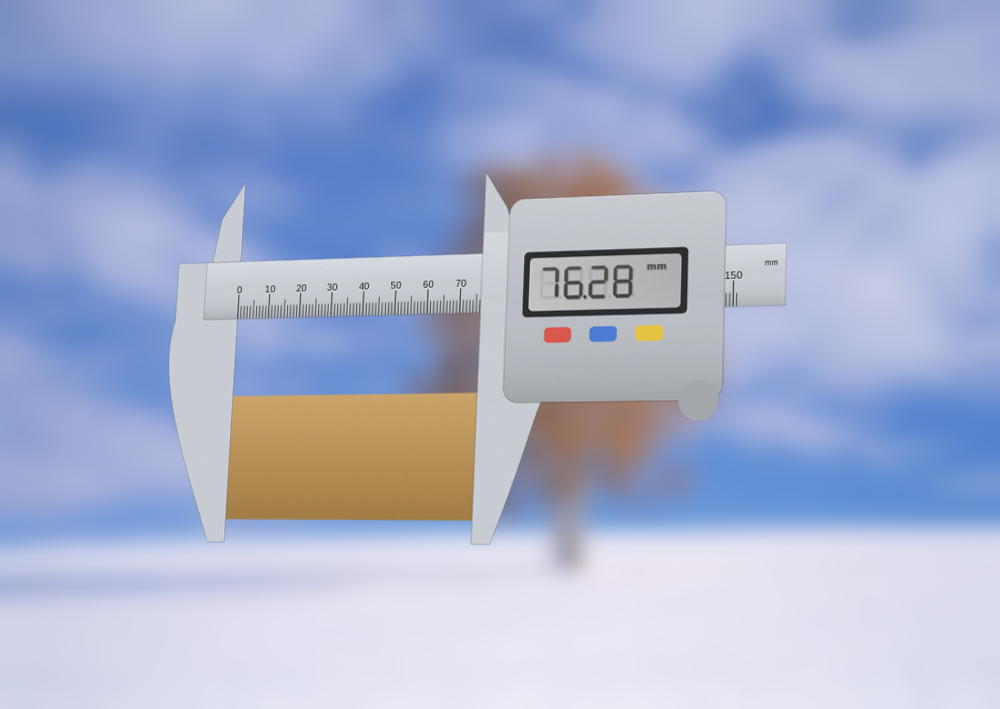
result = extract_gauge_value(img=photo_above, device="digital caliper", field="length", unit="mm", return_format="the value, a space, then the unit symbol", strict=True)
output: 76.28 mm
